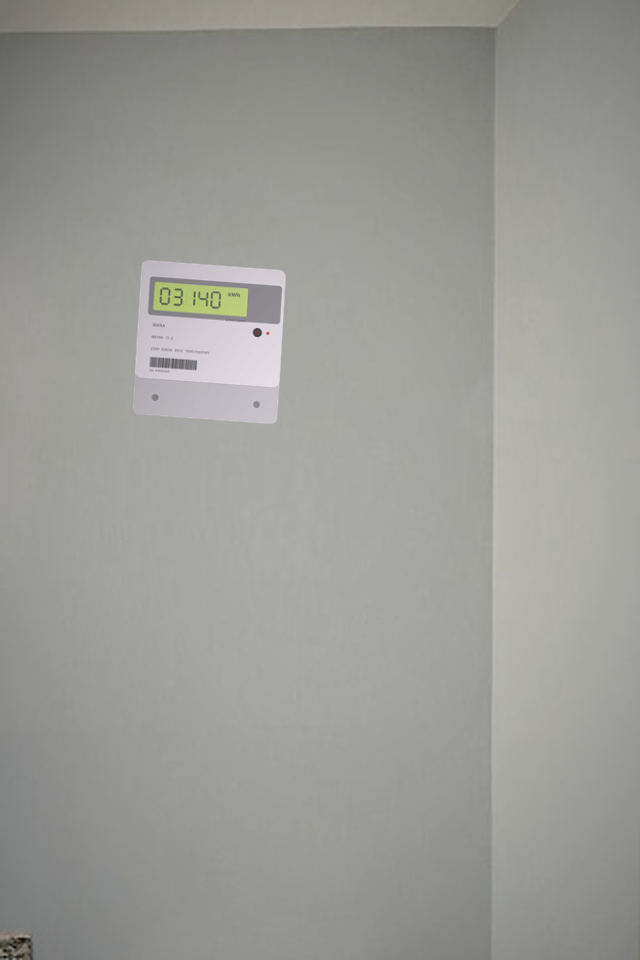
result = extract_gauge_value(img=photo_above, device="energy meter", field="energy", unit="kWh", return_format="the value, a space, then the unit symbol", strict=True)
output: 3140 kWh
